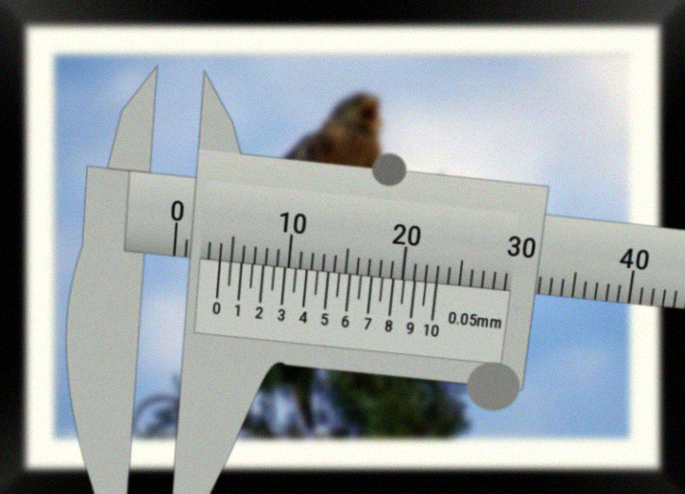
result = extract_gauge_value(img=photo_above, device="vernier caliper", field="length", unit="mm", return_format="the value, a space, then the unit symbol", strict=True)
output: 4.0 mm
